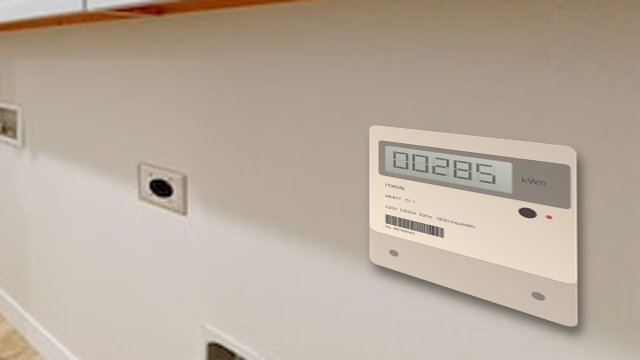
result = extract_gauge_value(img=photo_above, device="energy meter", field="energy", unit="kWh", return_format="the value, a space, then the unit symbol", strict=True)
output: 285 kWh
